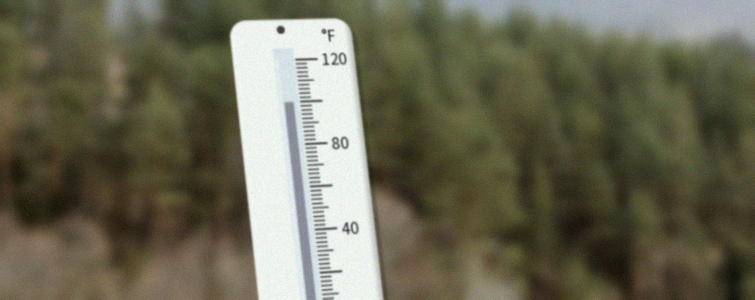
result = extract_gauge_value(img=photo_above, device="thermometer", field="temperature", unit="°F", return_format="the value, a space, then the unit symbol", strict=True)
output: 100 °F
